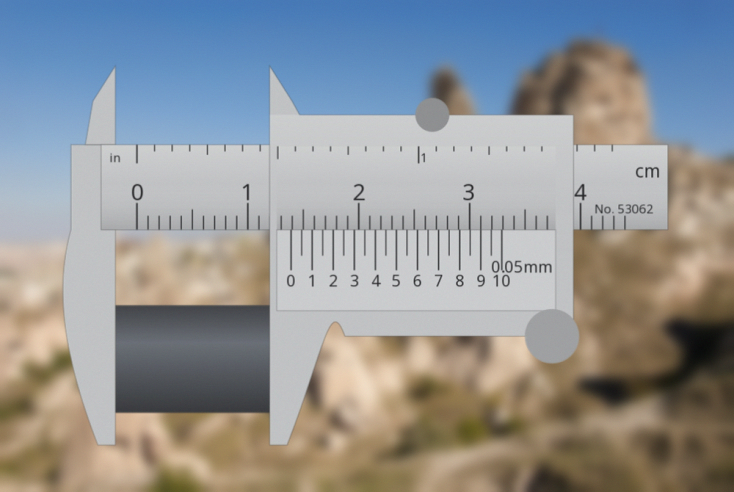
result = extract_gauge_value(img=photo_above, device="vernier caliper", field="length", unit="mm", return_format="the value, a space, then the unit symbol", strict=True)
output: 13.9 mm
